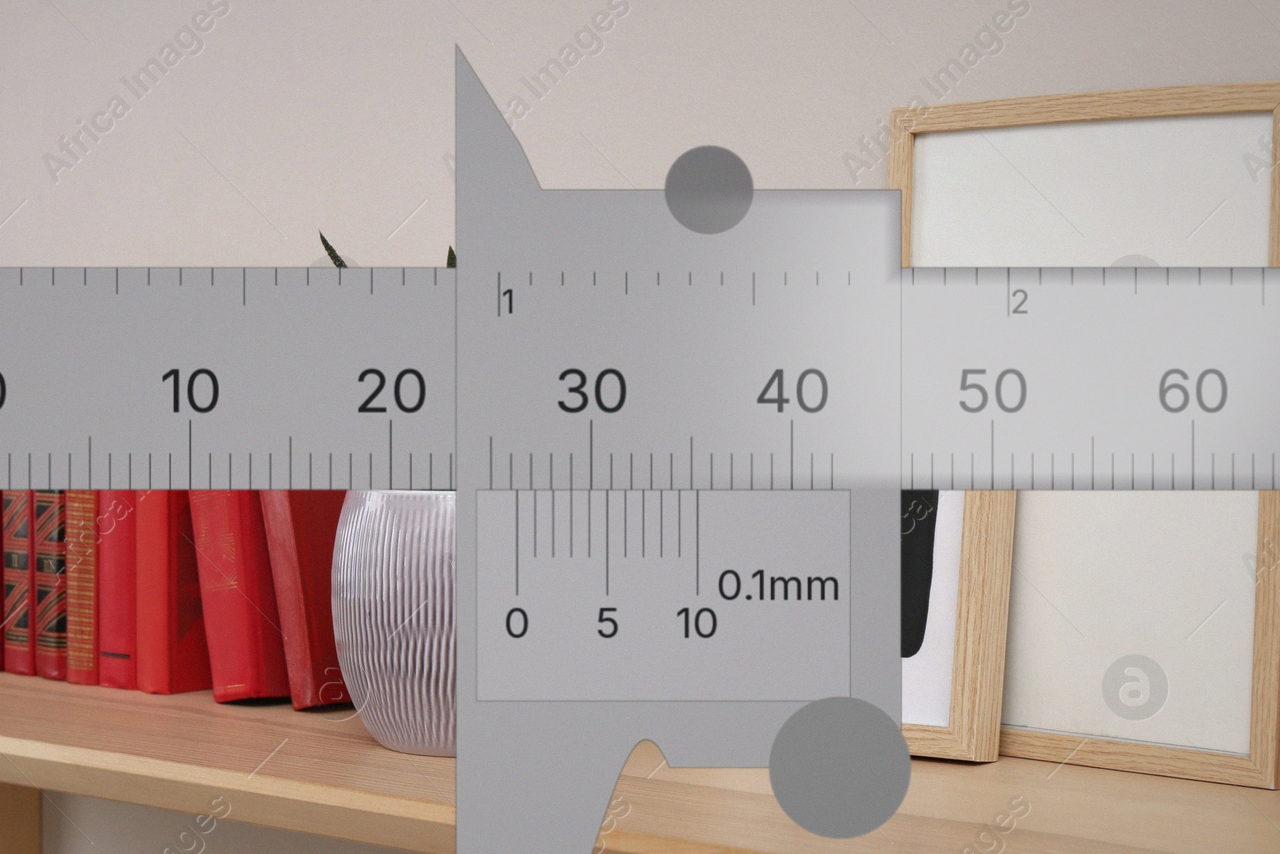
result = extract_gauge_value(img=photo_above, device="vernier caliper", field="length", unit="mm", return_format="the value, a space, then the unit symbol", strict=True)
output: 26.3 mm
